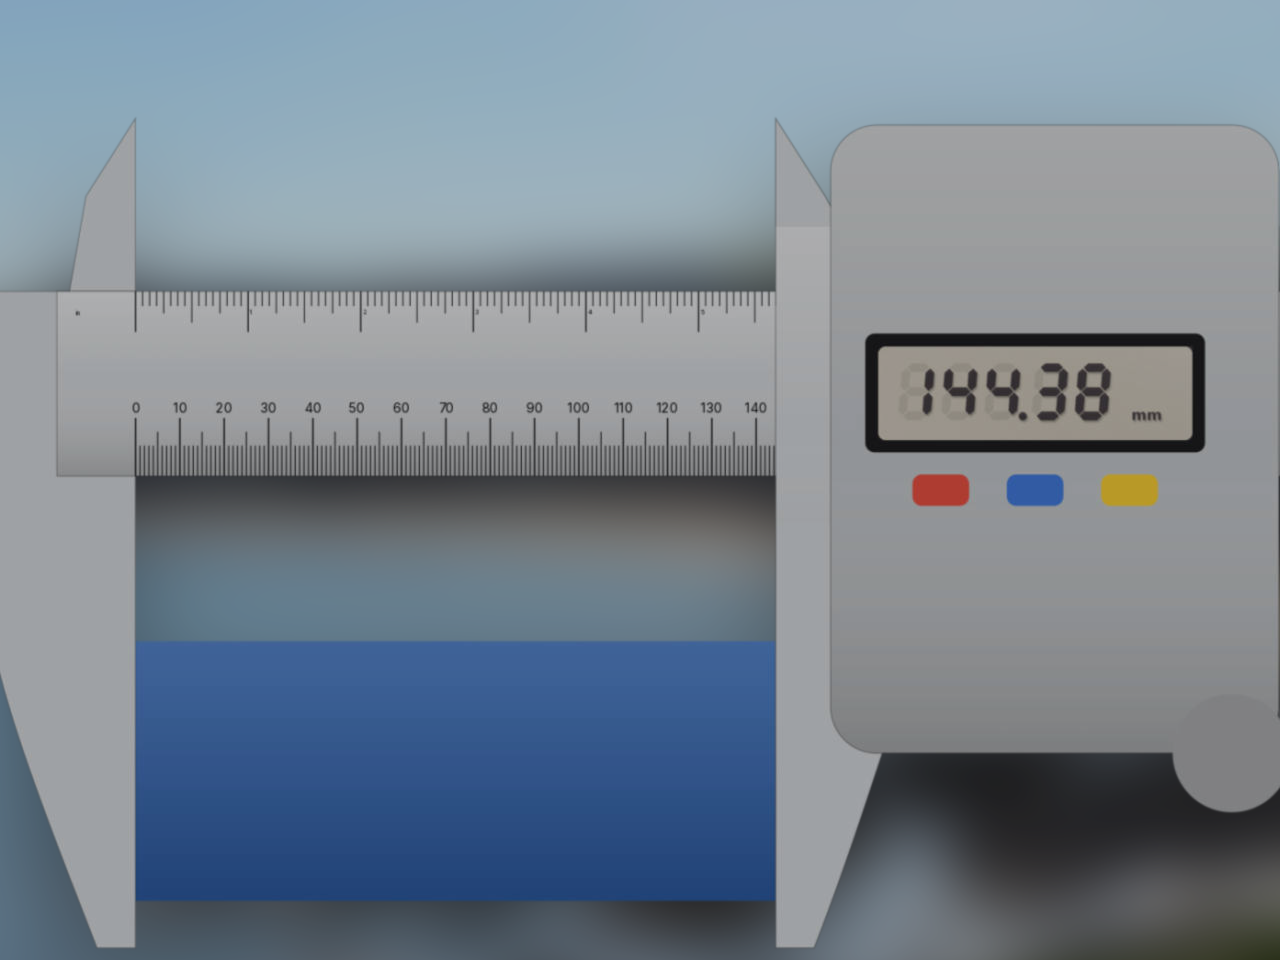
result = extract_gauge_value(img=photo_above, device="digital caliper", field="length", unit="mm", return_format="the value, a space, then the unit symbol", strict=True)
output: 144.38 mm
